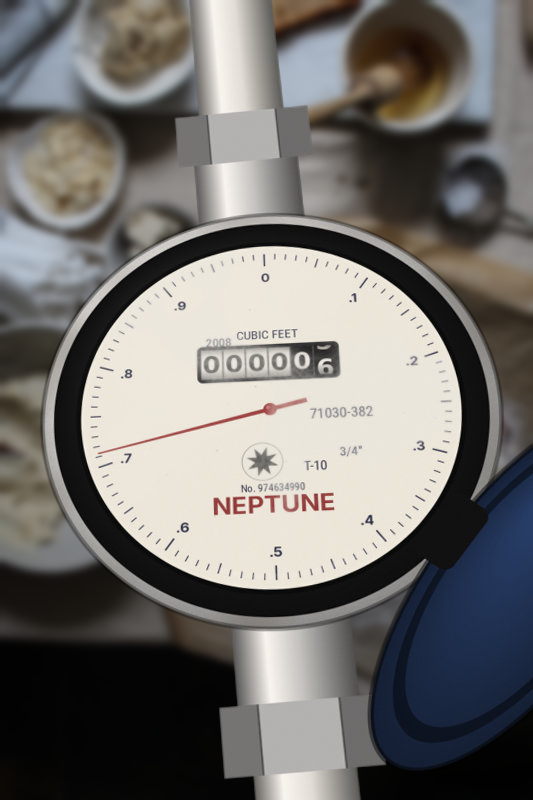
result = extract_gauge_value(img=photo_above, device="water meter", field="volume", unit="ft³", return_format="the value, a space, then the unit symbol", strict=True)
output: 5.71 ft³
